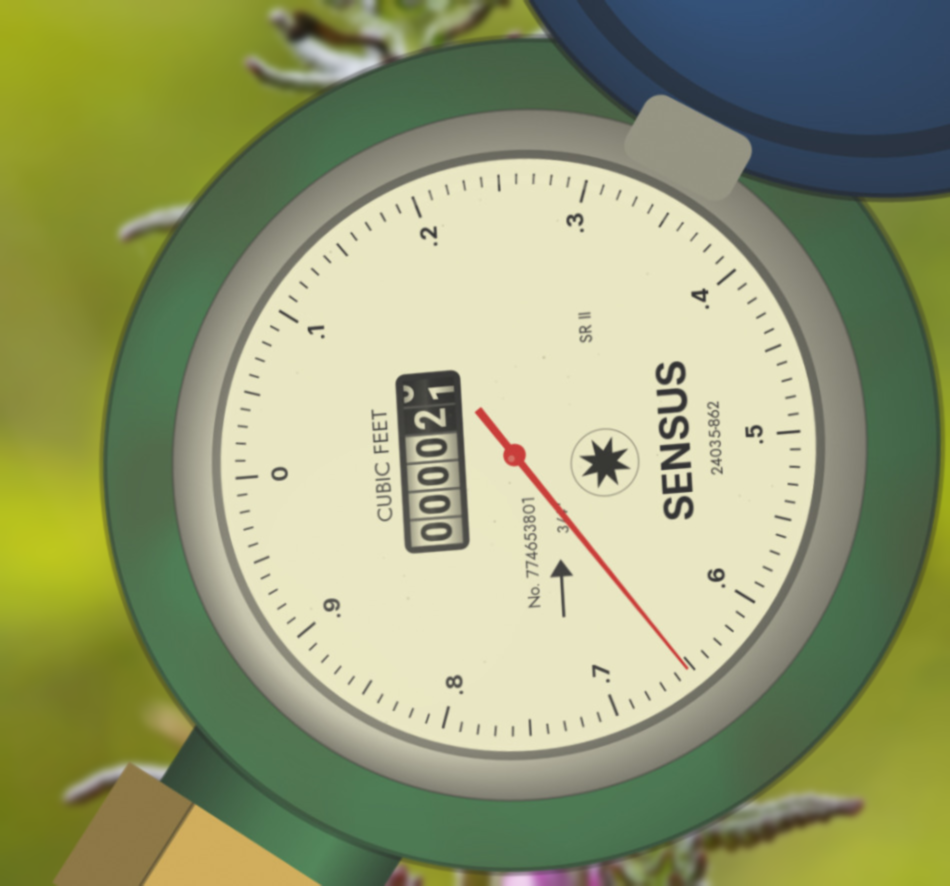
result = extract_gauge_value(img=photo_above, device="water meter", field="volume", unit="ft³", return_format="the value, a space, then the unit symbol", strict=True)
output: 20.65 ft³
